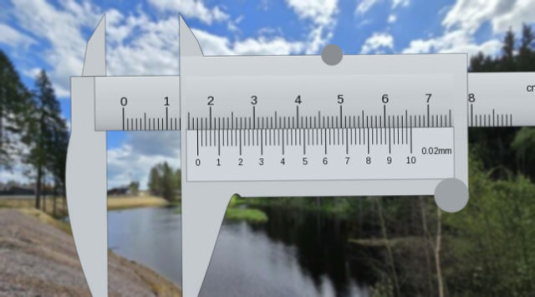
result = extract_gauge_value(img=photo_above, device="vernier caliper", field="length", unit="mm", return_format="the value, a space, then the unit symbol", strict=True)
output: 17.0 mm
